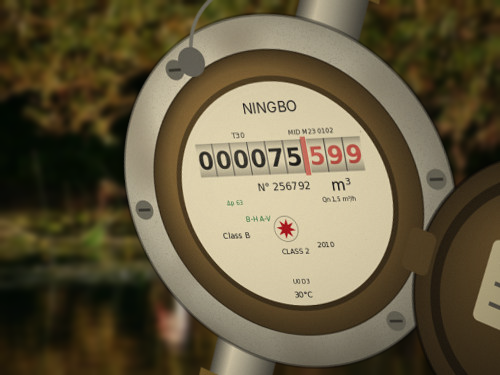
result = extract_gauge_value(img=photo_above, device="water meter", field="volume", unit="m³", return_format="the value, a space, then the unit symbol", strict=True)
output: 75.599 m³
